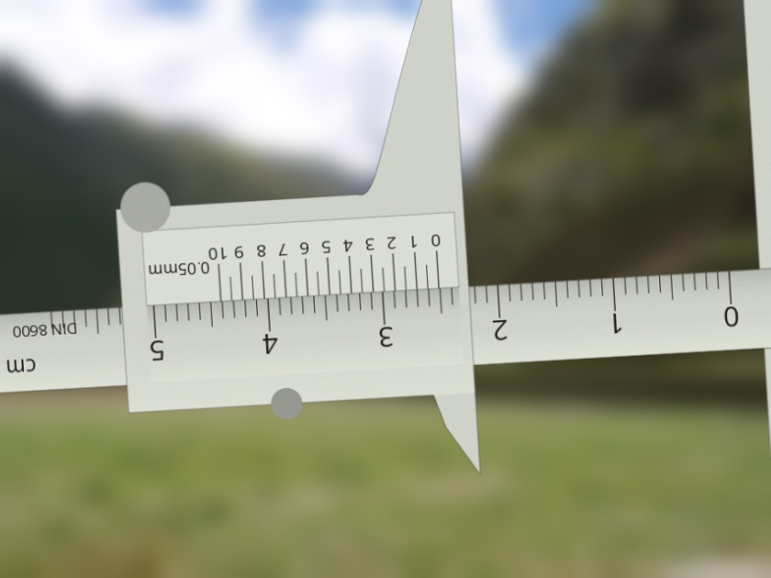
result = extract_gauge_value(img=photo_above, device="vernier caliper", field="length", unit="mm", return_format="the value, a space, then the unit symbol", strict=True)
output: 25.1 mm
